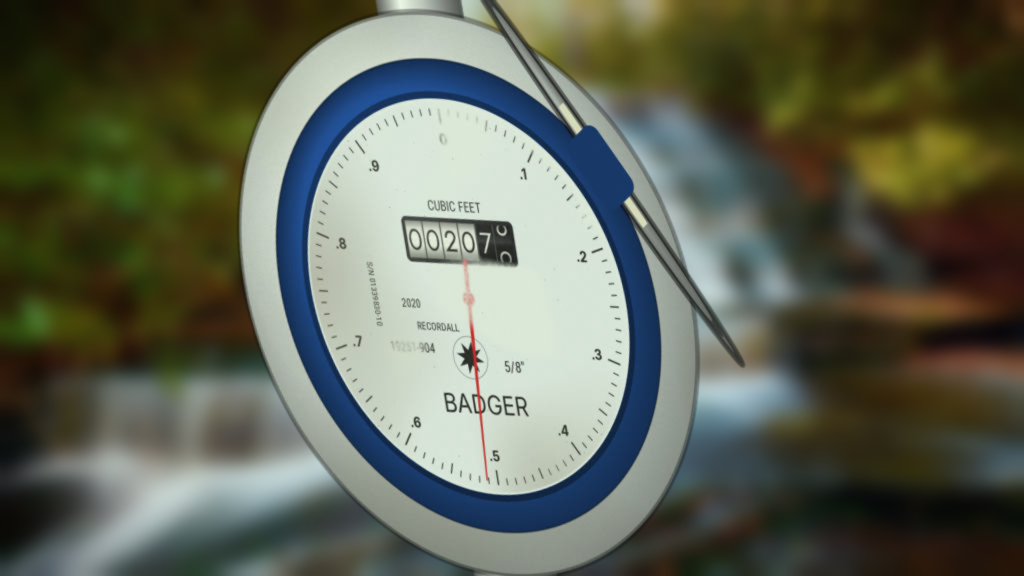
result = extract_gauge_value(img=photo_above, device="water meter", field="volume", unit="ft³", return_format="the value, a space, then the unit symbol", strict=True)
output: 2078.51 ft³
